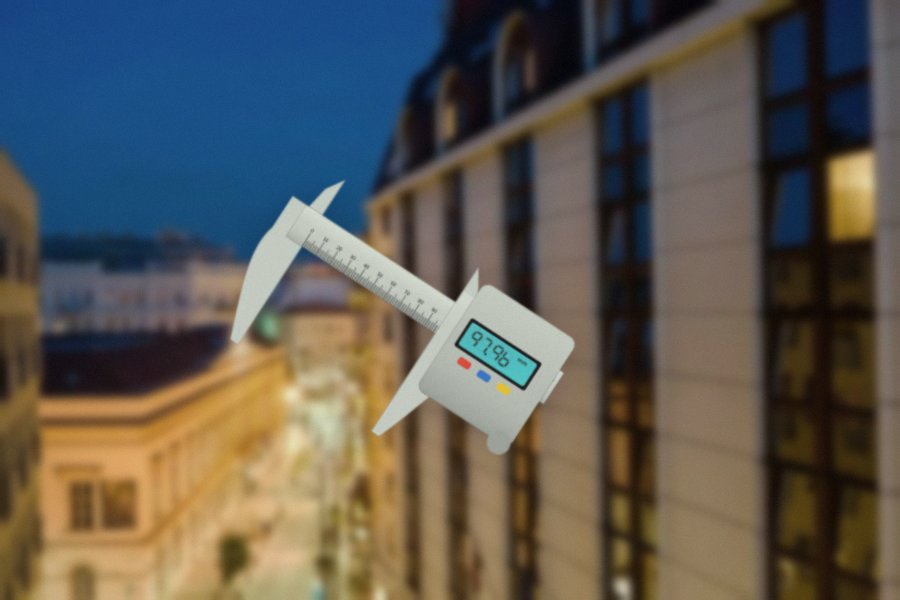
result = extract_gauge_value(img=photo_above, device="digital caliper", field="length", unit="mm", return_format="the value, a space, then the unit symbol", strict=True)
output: 97.96 mm
